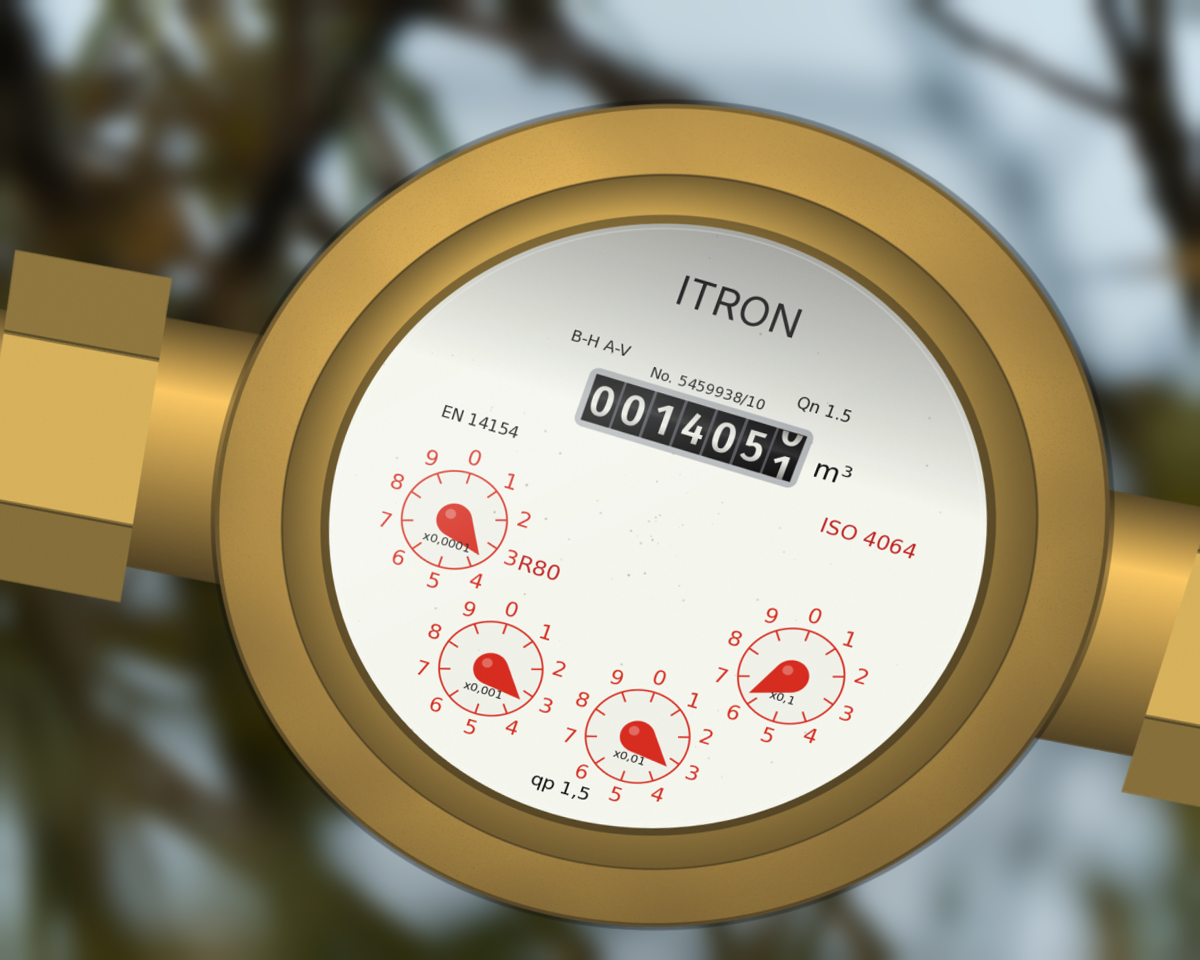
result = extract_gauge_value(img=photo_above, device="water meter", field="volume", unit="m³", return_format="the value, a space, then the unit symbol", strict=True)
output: 14050.6333 m³
